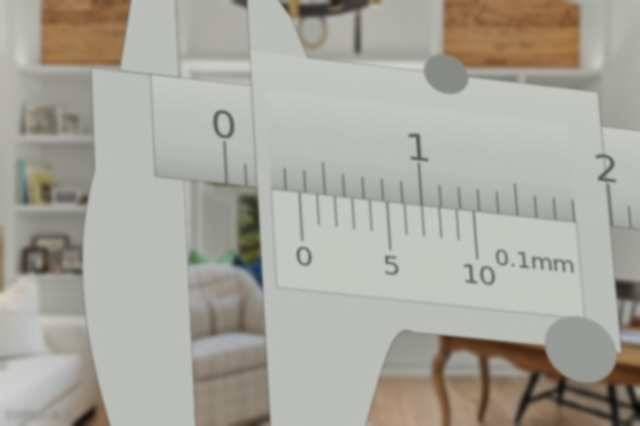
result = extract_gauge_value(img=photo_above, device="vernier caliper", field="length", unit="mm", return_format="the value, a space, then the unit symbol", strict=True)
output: 3.7 mm
